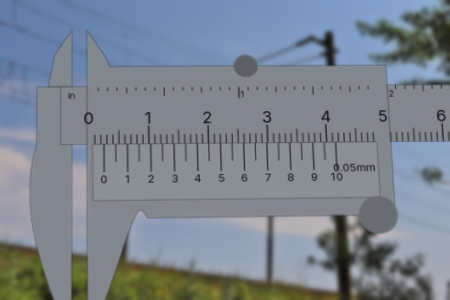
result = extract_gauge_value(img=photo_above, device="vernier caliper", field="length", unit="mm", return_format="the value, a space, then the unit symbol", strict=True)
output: 2.5 mm
